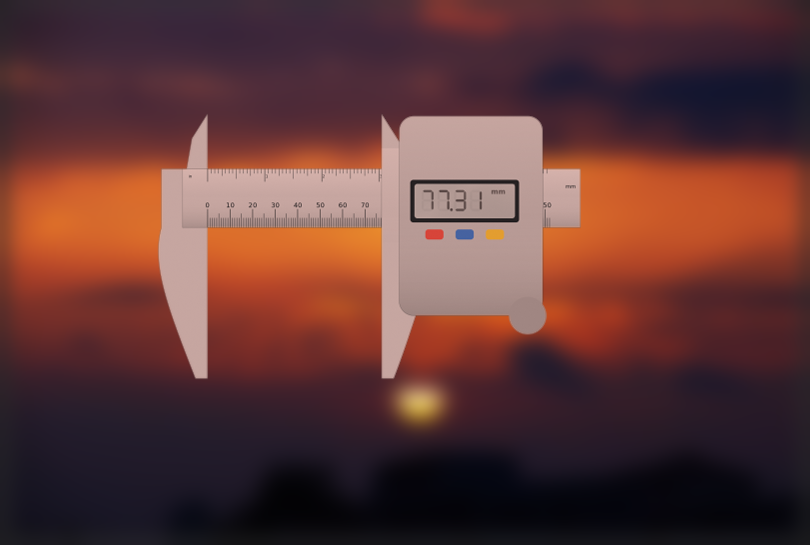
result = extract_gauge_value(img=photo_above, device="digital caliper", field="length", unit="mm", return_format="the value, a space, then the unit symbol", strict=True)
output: 77.31 mm
